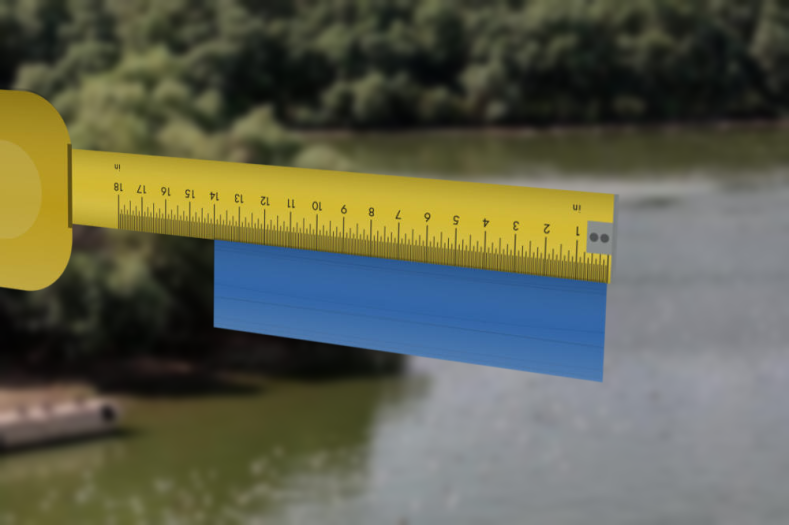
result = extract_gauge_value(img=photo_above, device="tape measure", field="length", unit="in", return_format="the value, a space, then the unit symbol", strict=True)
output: 14 in
